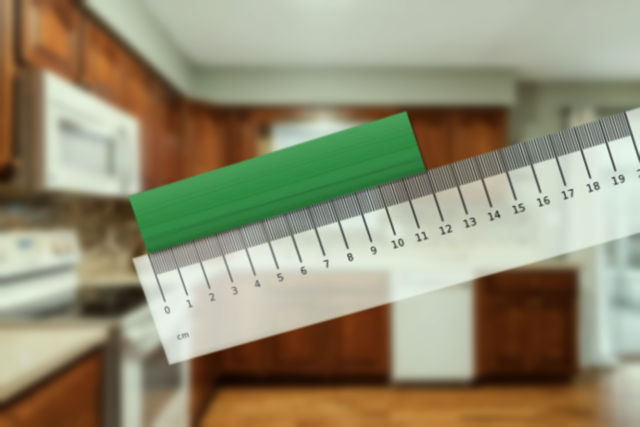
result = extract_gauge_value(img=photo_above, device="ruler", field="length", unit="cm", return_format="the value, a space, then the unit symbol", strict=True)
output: 12 cm
